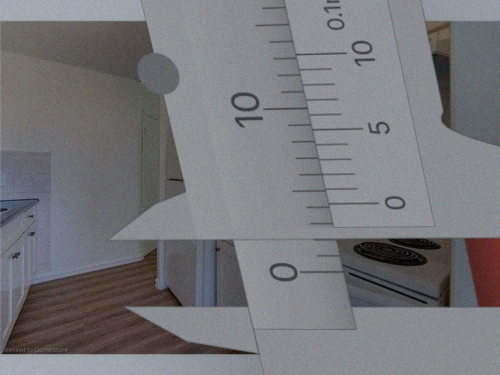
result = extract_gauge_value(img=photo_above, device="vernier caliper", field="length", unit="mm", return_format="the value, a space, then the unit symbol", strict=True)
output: 4.2 mm
